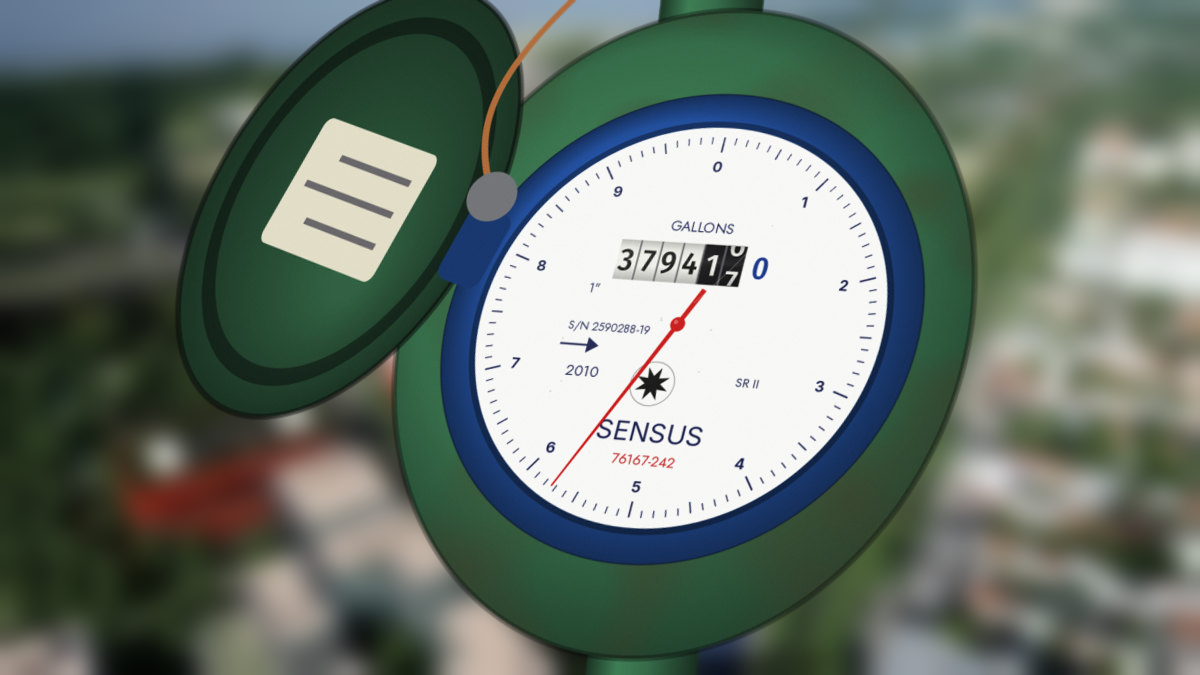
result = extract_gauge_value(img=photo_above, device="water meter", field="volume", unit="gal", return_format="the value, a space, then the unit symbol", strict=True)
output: 3794165.7 gal
